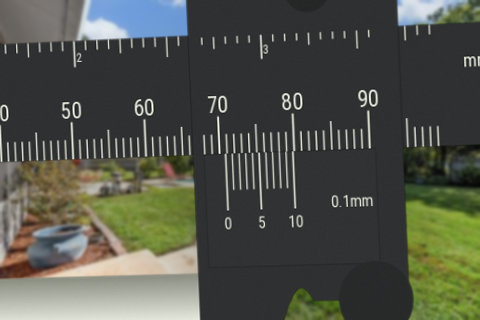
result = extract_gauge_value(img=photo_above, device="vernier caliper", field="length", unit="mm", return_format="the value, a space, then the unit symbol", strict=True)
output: 70.8 mm
